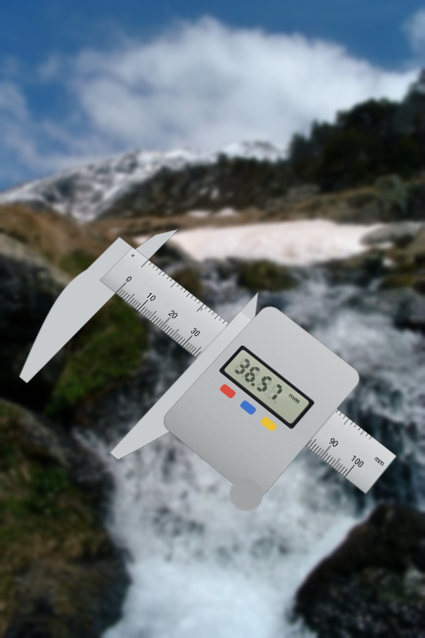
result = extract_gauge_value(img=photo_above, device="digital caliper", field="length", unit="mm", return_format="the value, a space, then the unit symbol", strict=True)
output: 36.57 mm
